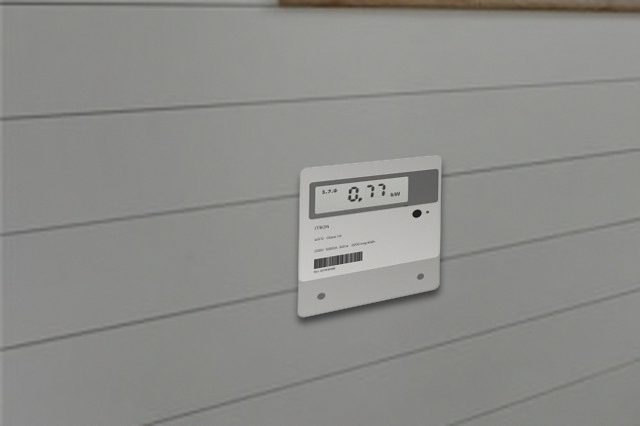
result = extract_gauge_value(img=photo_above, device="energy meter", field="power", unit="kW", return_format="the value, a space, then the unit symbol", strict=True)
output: 0.77 kW
